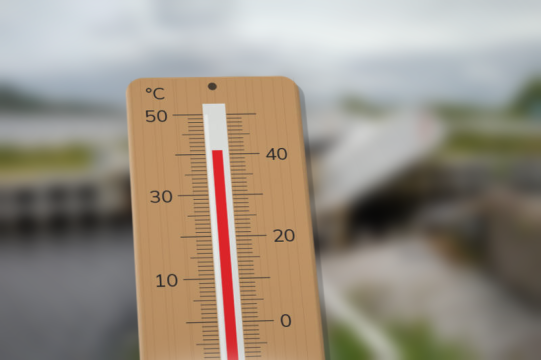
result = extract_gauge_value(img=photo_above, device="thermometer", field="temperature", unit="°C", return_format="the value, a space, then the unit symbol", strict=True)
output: 41 °C
